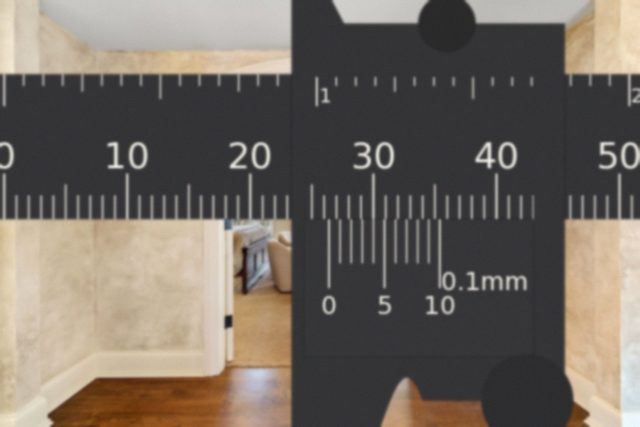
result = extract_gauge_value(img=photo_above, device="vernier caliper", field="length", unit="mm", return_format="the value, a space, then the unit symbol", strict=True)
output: 26.4 mm
